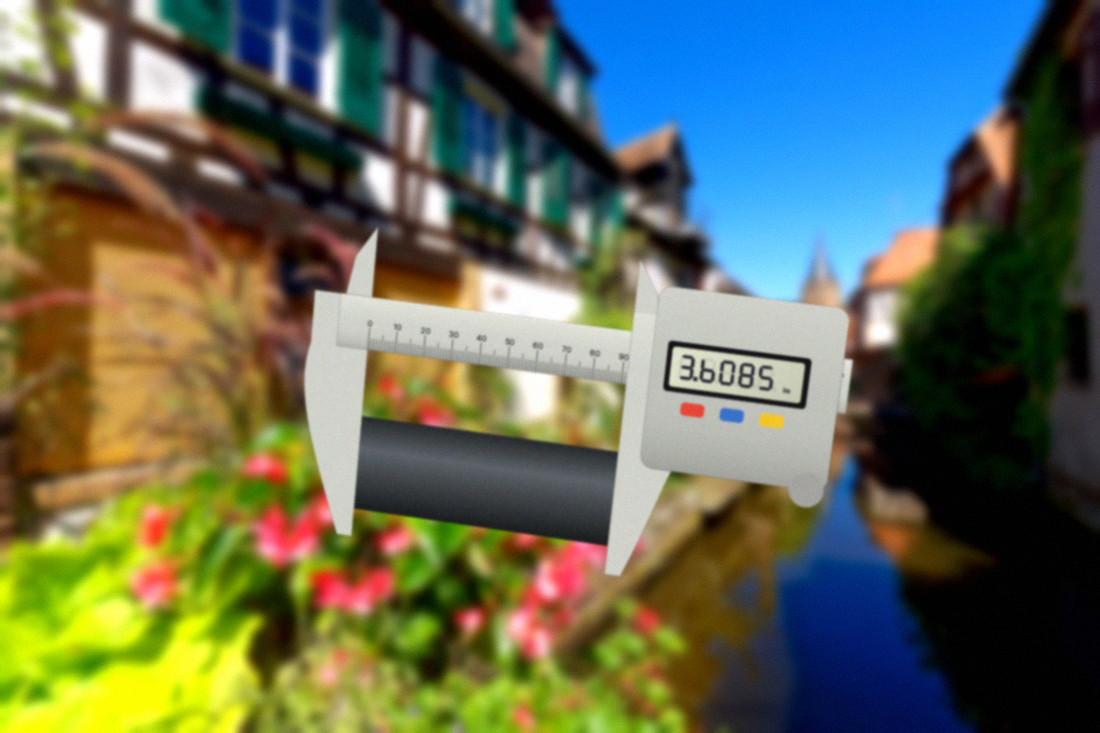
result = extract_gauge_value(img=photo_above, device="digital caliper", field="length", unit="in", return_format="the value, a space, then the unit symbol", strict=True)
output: 3.6085 in
